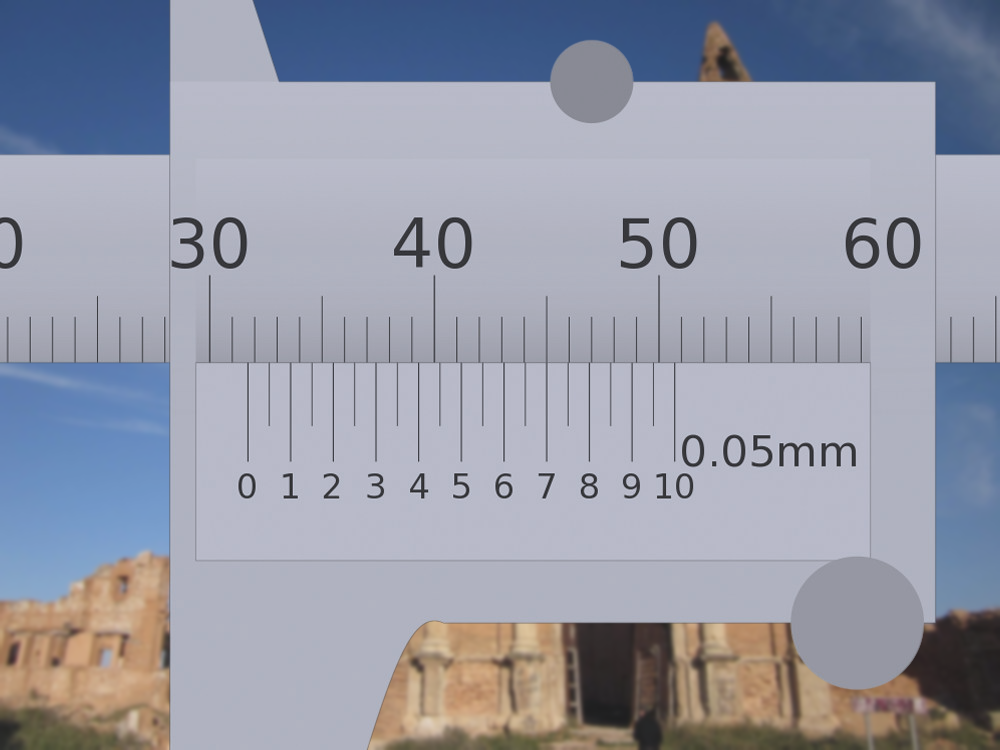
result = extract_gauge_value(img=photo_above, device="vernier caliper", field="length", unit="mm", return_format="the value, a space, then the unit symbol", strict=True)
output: 31.7 mm
